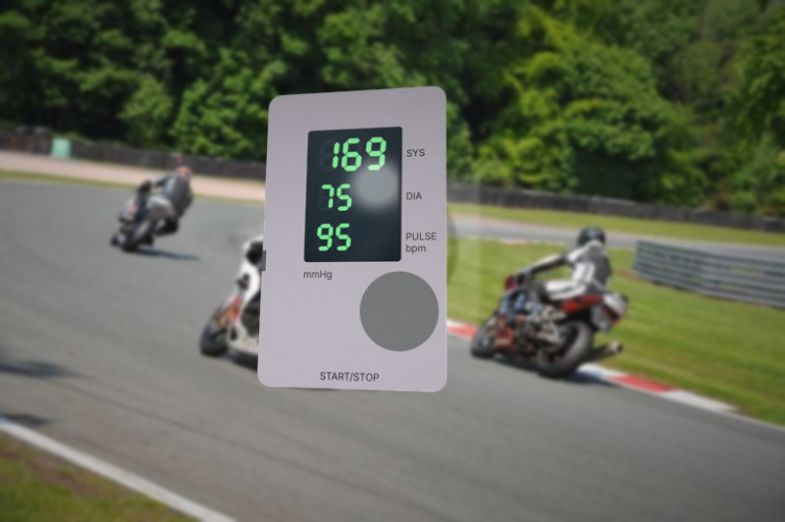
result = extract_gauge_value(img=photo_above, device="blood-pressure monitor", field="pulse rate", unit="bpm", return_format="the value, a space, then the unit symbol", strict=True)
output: 95 bpm
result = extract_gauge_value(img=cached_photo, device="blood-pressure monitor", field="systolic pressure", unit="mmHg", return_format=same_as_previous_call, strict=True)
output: 169 mmHg
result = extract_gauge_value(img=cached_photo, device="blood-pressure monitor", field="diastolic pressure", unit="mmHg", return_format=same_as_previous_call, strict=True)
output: 75 mmHg
